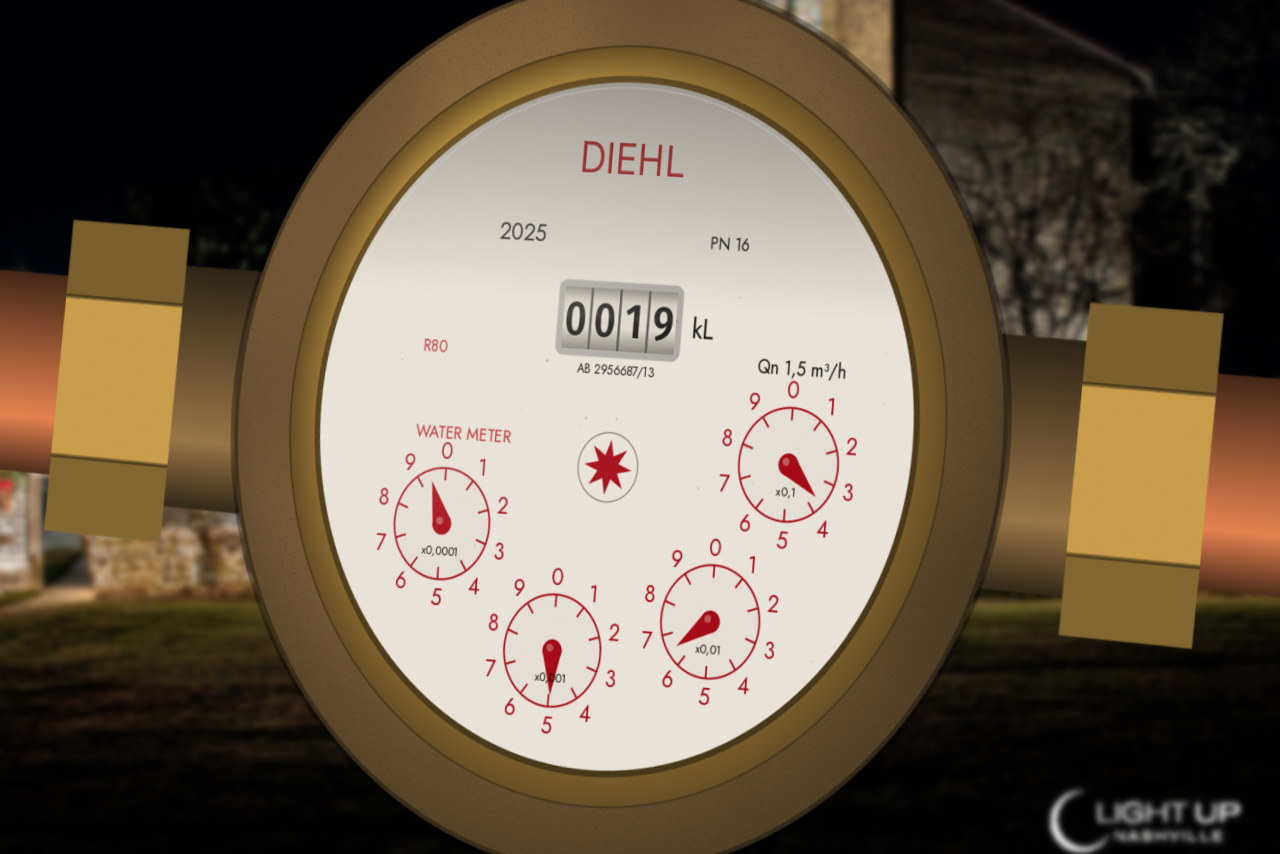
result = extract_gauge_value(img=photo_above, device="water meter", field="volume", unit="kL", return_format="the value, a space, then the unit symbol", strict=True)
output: 19.3649 kL
